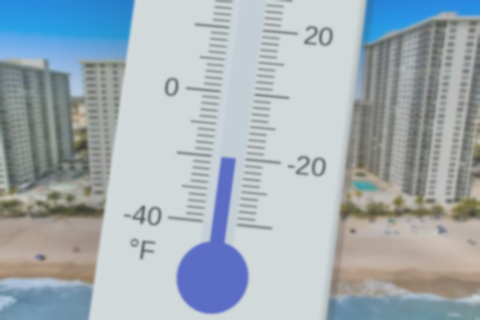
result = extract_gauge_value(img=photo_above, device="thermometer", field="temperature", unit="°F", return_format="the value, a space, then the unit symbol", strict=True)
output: -20 °F
